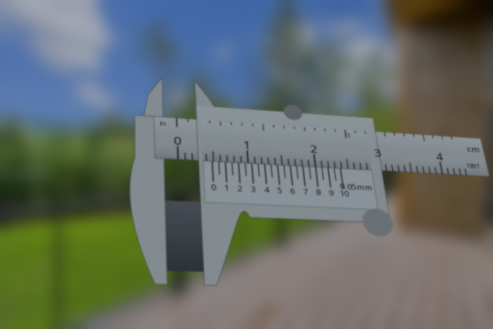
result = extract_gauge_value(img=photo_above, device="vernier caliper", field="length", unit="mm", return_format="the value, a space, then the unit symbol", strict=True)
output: 4.8 mm
